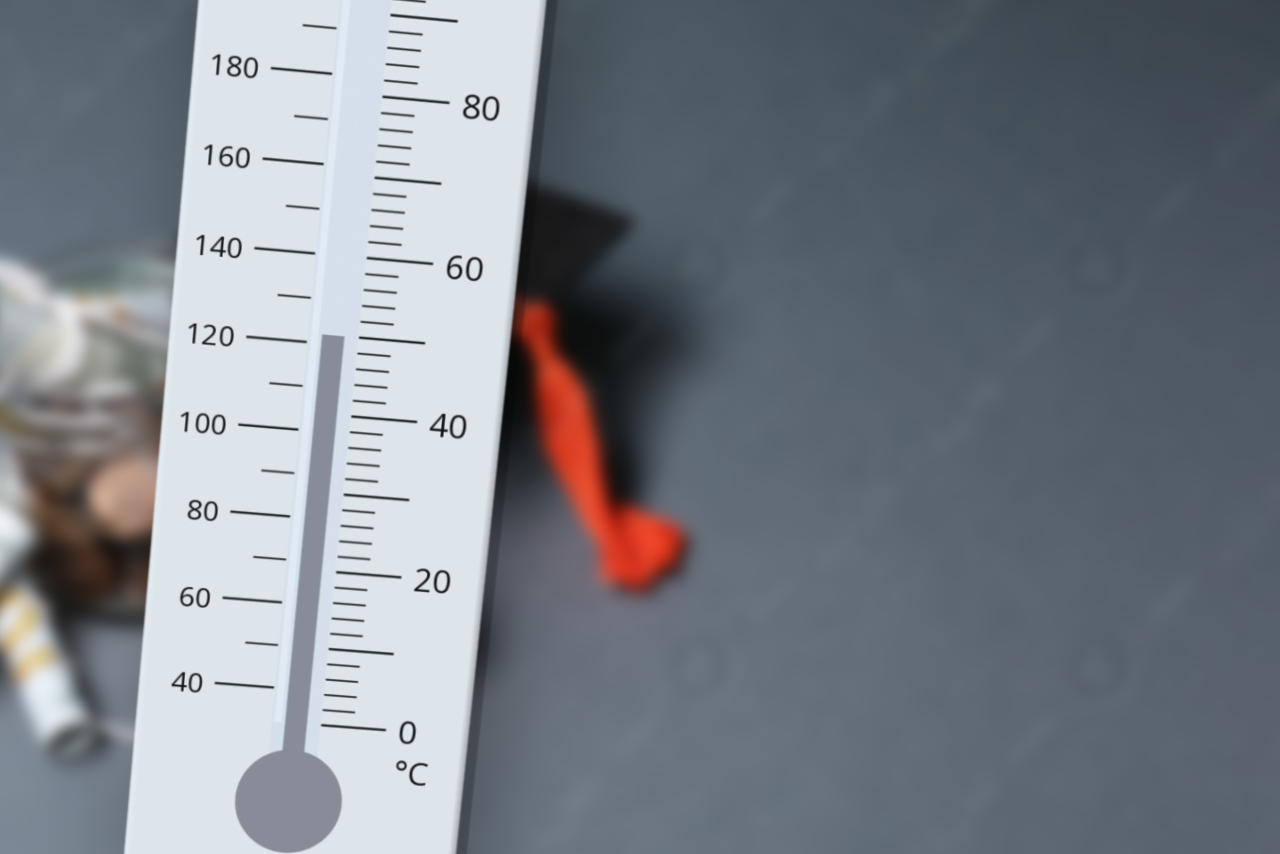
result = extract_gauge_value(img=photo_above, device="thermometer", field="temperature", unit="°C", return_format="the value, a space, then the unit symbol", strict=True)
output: 50 °C
